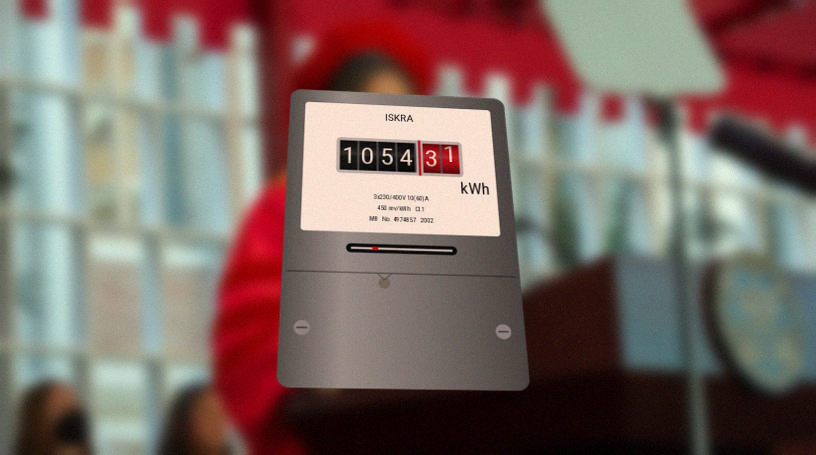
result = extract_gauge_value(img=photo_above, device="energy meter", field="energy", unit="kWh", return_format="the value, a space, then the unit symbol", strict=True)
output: 1054.31 kWh
